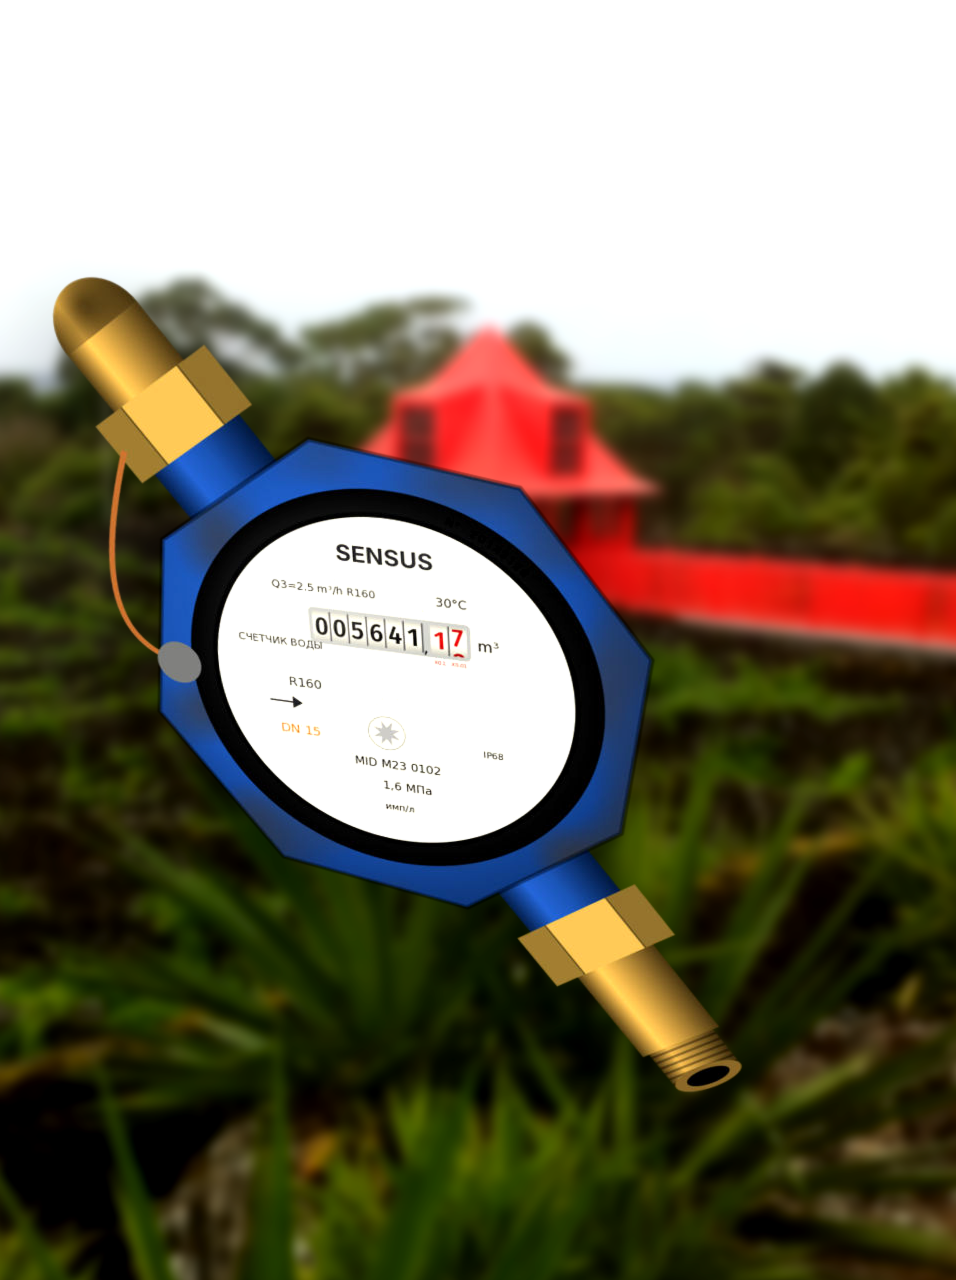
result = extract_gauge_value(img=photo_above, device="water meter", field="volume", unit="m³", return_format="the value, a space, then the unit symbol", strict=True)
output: 5641.17 m³
